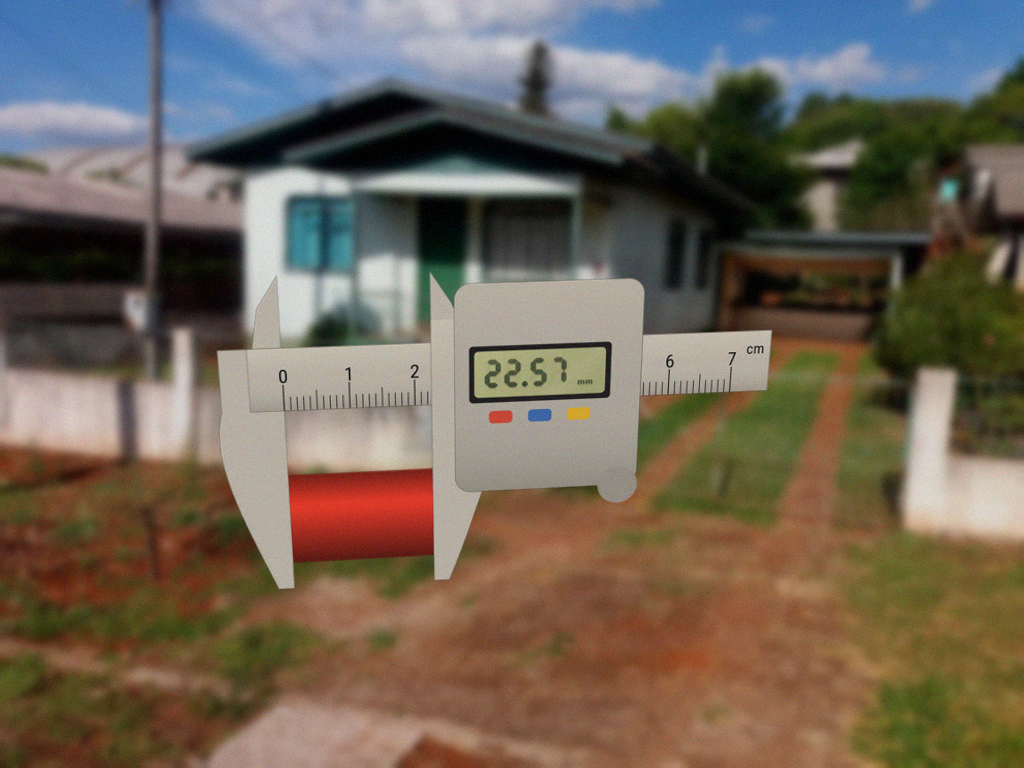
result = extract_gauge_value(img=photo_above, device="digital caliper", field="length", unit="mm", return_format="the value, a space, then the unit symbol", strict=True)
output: 22.57 mm
